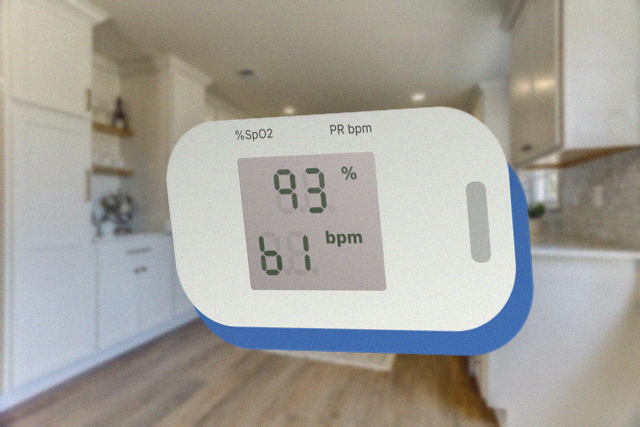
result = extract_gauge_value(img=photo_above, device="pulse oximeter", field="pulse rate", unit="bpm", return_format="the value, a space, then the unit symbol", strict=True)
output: 61 bpm
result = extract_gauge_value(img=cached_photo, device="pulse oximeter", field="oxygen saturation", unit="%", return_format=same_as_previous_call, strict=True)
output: 93 %
